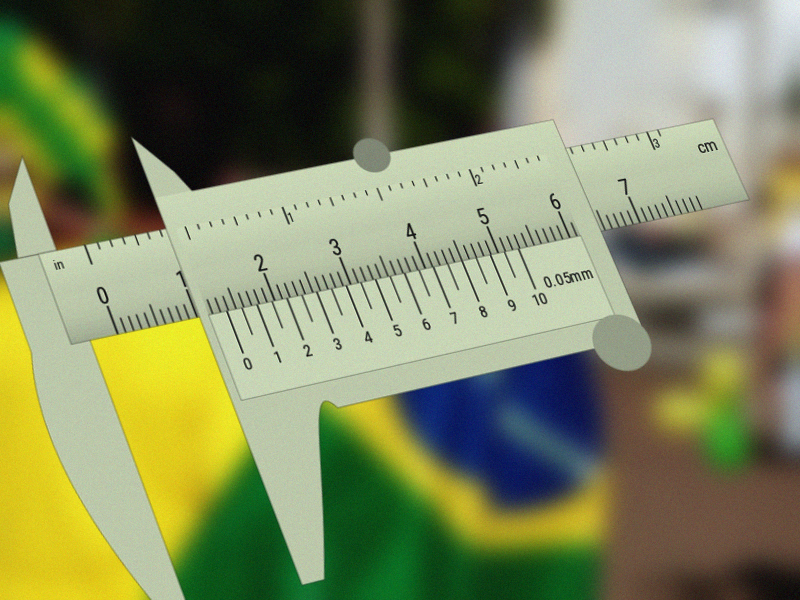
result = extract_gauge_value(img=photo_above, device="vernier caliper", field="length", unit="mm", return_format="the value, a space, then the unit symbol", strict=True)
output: 13.8 mm
